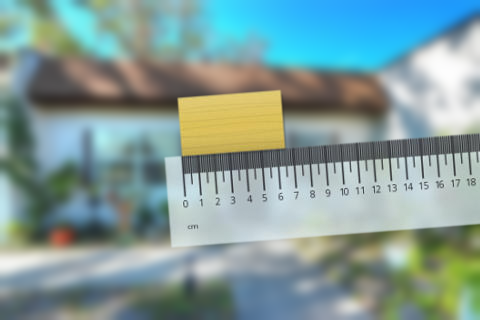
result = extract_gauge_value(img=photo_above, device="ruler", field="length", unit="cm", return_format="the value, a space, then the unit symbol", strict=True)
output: 6.5 cm
